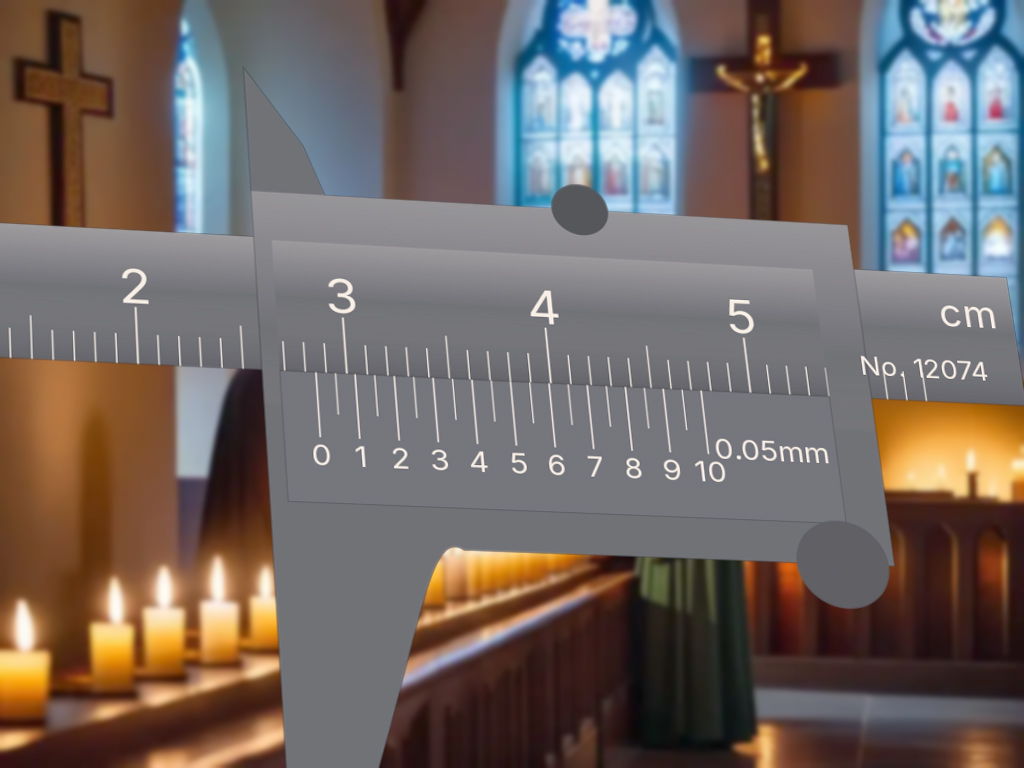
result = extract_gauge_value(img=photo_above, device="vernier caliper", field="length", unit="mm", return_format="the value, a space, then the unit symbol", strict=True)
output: 28.5 mm
